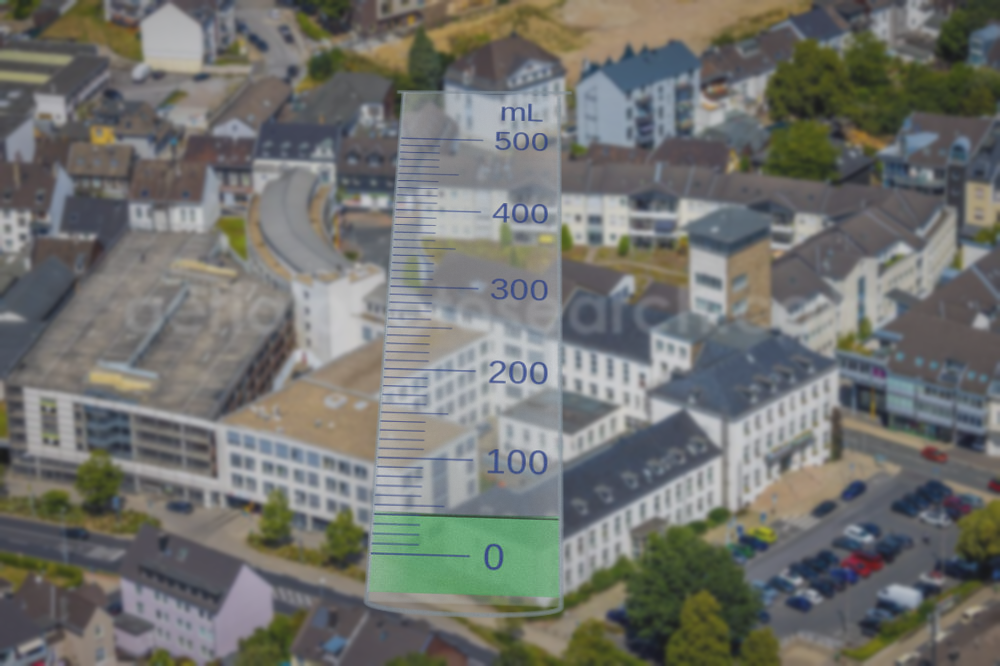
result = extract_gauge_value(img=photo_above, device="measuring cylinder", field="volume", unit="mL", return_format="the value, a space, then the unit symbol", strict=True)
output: 40 mL
